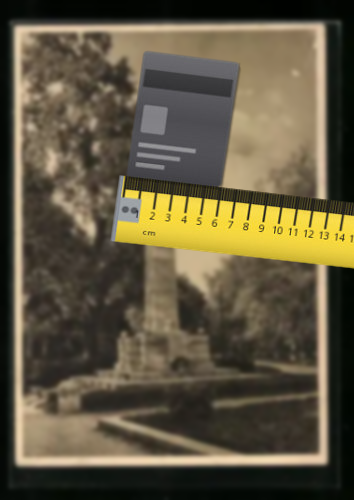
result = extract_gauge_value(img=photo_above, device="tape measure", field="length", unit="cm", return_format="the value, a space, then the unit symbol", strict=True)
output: 6 cm
